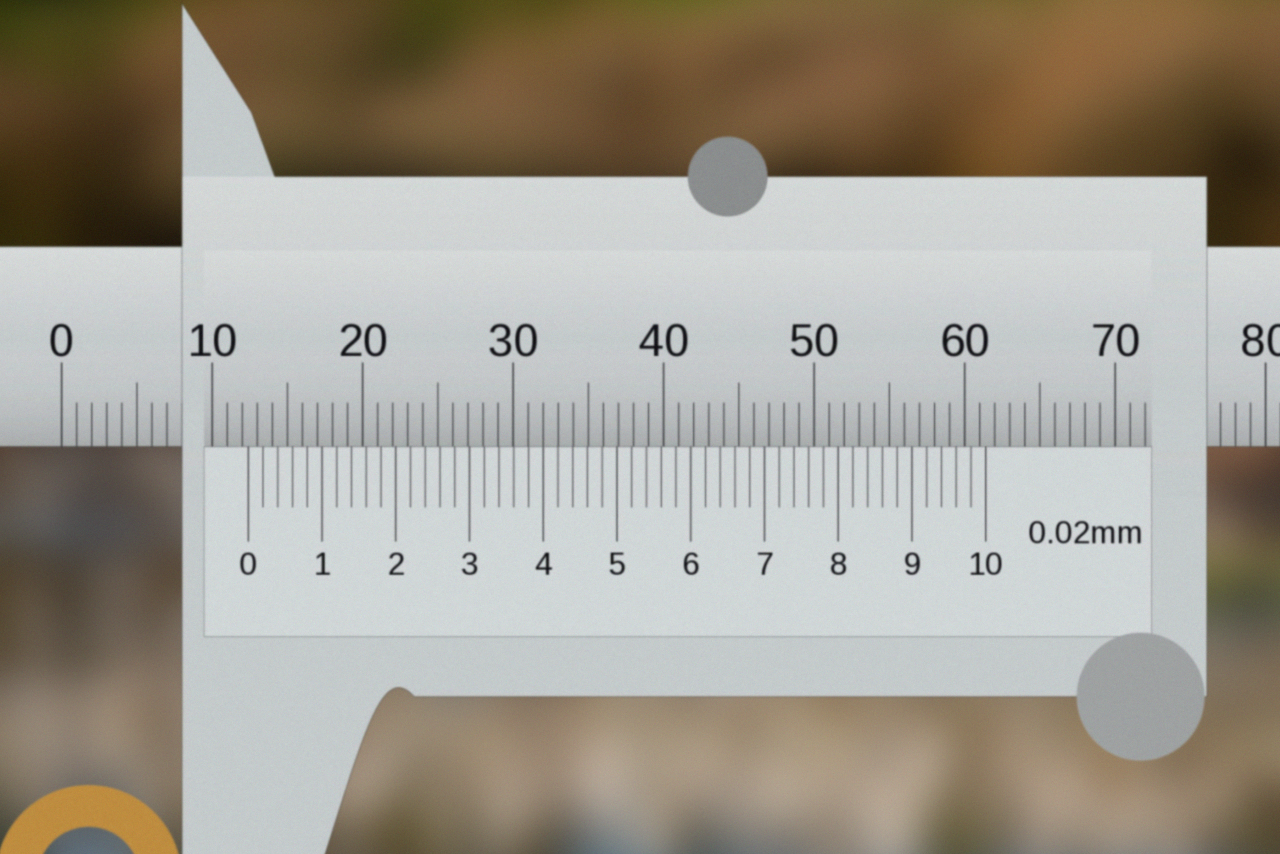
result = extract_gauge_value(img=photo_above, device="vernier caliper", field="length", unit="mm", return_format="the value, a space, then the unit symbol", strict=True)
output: 12.4 mm
